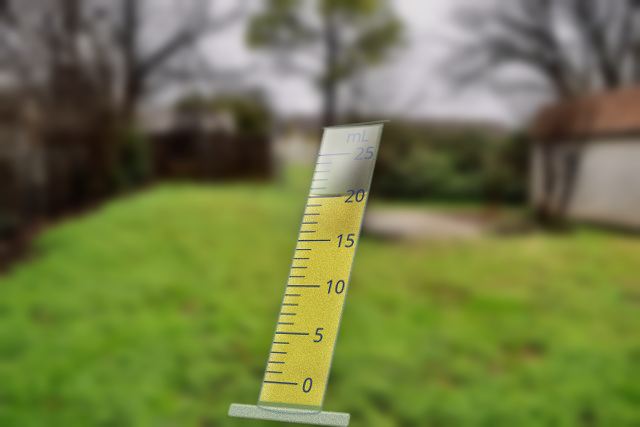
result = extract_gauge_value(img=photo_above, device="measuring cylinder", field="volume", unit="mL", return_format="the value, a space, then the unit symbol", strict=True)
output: 20 mL
